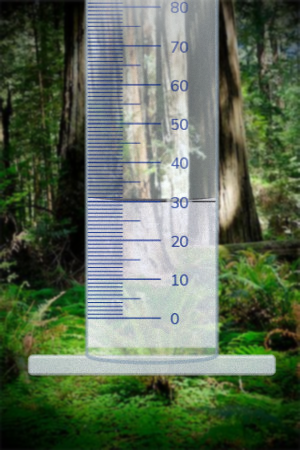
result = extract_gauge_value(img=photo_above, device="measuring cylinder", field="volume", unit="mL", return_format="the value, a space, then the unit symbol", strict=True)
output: 30 mL
